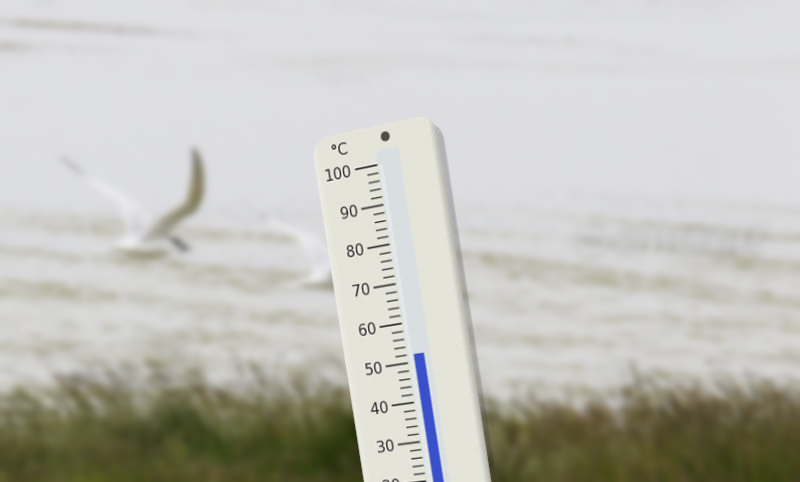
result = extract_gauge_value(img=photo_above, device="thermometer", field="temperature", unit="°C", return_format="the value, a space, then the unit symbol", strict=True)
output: 52 °C
